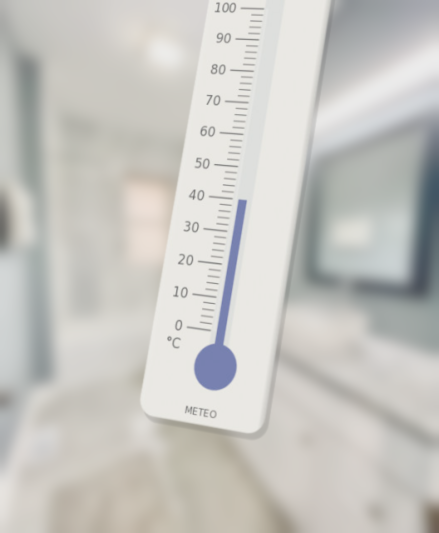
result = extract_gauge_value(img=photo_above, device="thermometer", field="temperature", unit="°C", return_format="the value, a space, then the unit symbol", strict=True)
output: 40 °C
